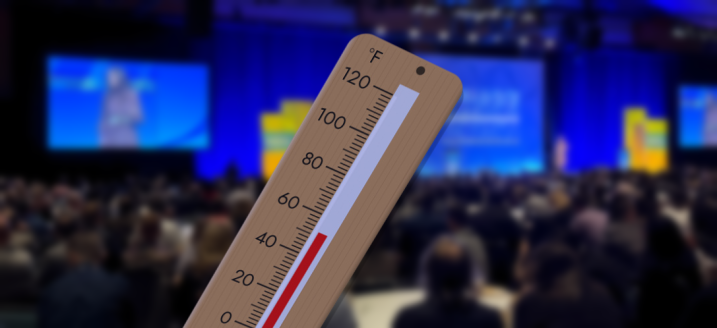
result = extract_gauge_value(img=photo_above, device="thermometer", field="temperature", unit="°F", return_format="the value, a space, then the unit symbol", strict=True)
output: 52 °F
